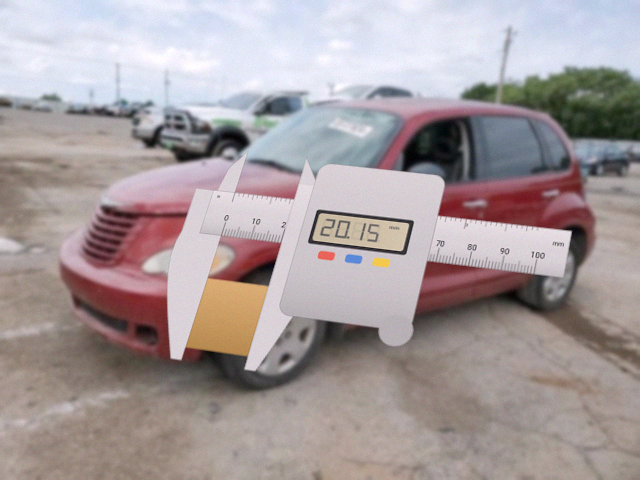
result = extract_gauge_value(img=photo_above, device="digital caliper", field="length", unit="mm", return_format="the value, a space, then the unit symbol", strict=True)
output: 20.15 mm
